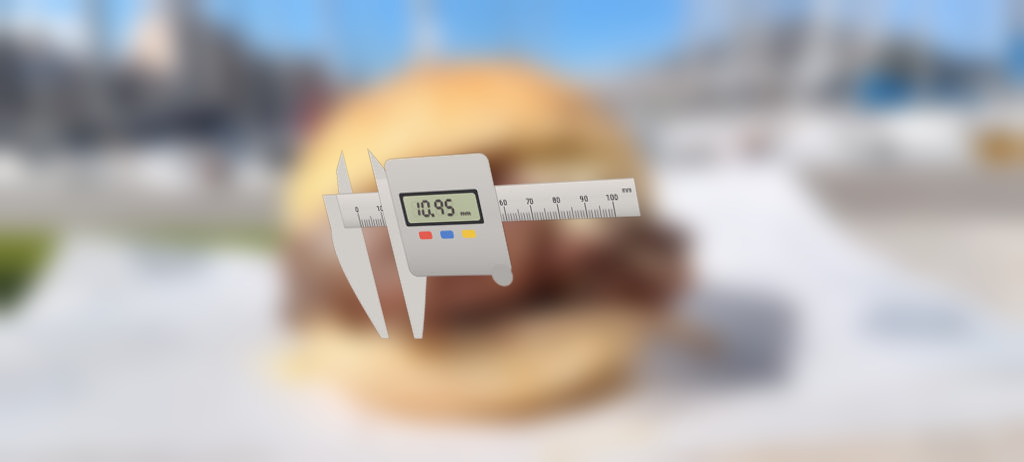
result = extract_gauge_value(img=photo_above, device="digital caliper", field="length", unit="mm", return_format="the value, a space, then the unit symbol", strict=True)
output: 10.95 mm
